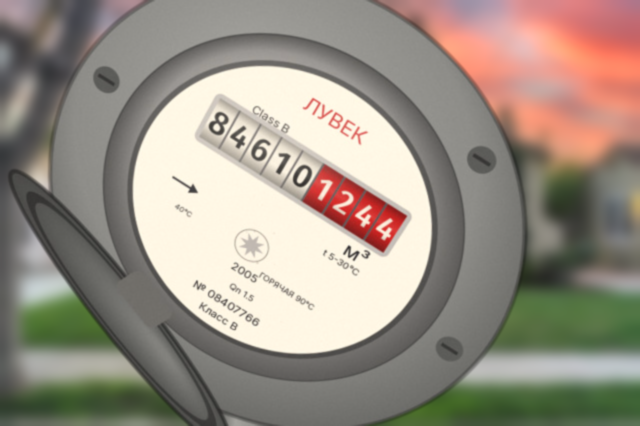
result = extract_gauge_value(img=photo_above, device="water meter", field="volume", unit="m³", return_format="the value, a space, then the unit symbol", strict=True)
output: 84610.1244 m³
